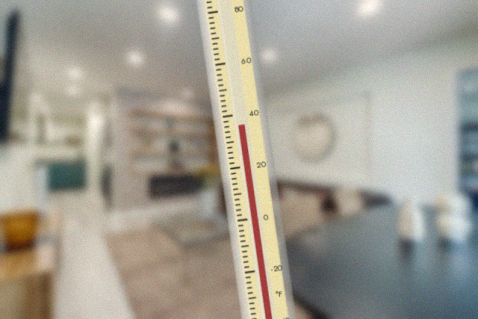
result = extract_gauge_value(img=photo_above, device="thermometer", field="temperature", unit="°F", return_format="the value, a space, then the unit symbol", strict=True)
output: 36 °F
